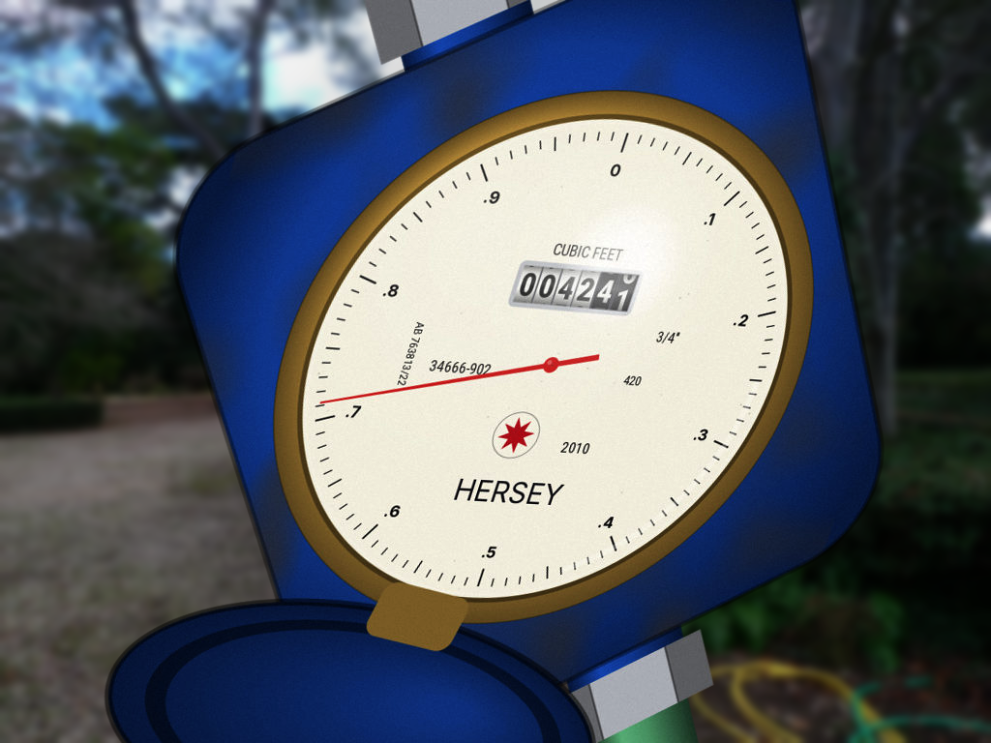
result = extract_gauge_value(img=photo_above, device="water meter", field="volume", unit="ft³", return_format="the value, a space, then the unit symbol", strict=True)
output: 4240.71 ft³
